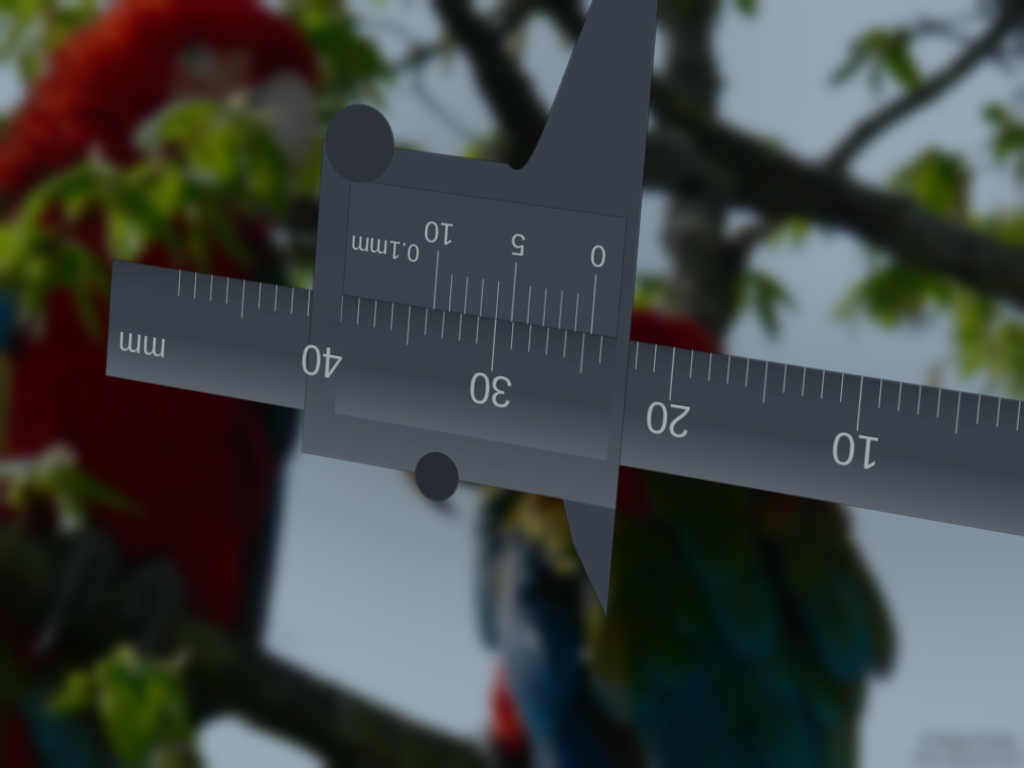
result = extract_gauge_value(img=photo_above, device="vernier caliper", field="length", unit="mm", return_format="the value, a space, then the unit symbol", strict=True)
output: 24.6 mm
